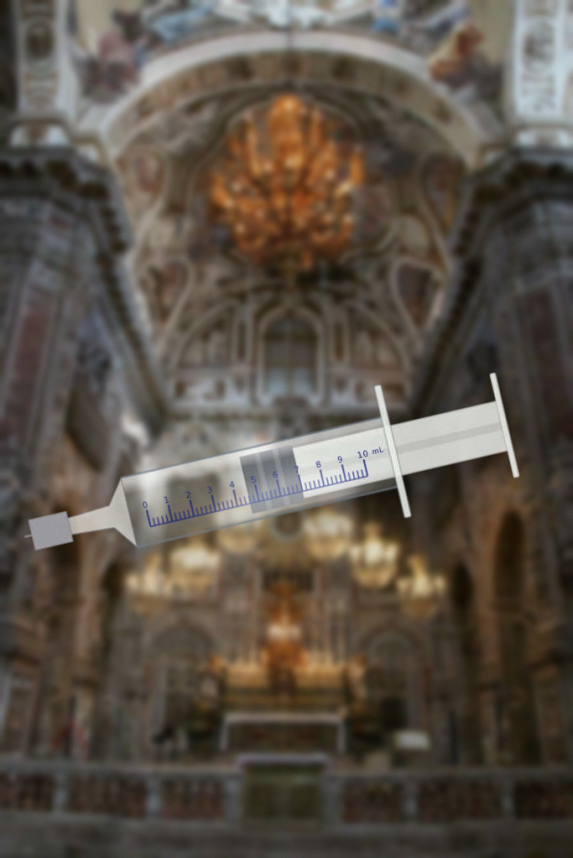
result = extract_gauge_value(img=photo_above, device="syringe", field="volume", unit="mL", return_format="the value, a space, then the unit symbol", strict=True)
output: 4.6 mL
